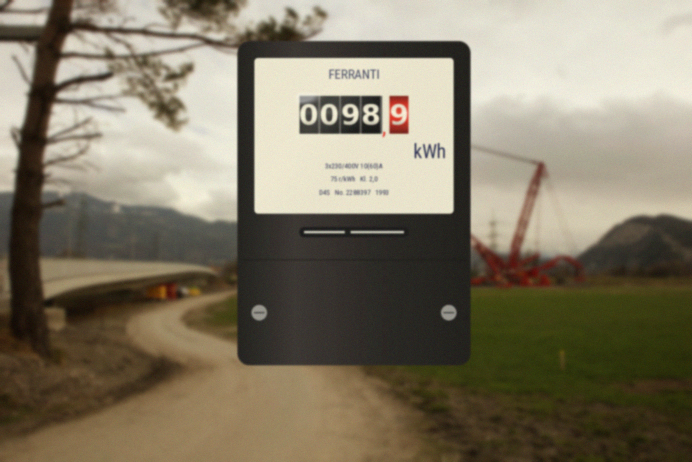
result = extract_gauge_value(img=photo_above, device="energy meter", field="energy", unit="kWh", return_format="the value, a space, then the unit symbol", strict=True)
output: 98.9 kWh
